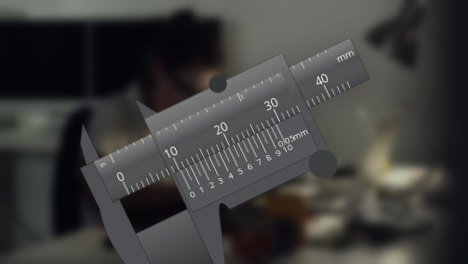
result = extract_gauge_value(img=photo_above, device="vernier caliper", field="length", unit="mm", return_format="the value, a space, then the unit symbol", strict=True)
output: 10.2 mm
